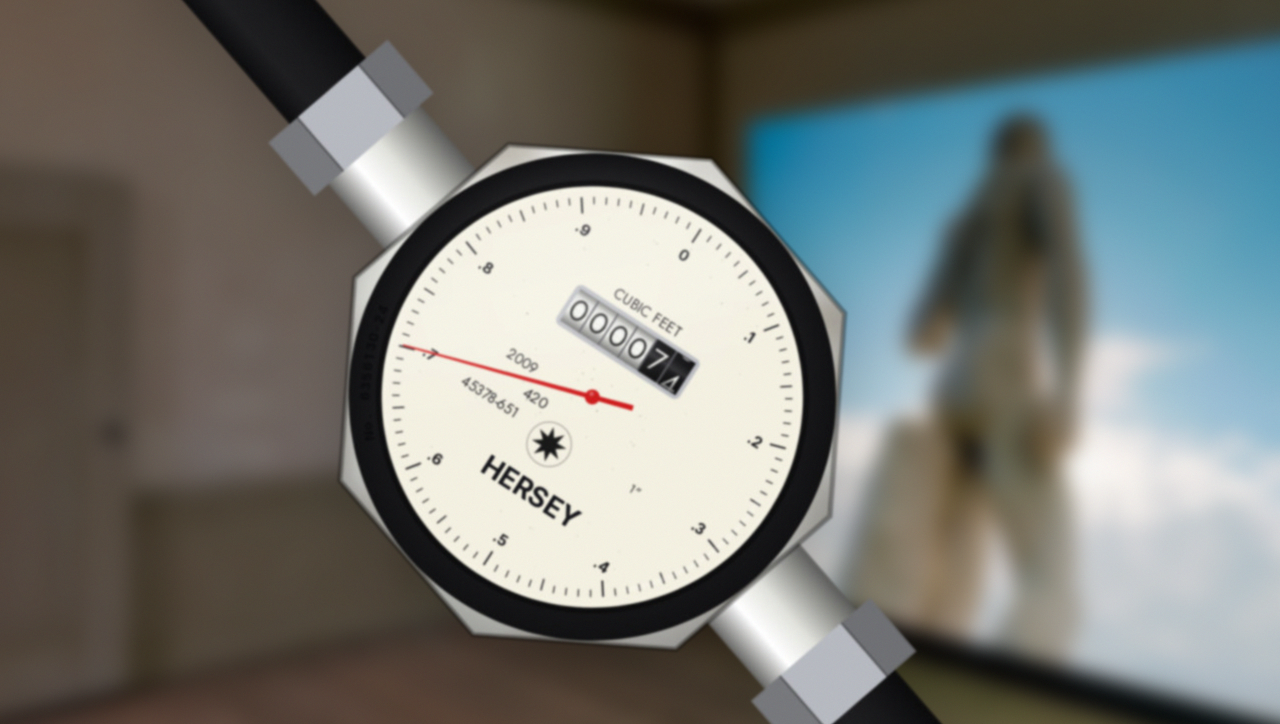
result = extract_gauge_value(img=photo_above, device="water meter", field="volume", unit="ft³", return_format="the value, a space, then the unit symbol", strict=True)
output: 73.70 ft³
